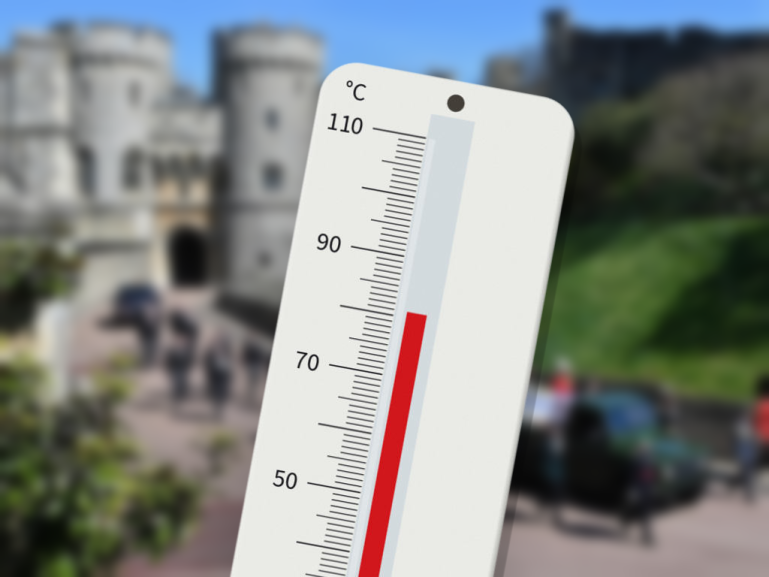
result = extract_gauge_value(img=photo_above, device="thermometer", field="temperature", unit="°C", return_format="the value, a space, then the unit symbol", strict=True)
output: 81 °C
